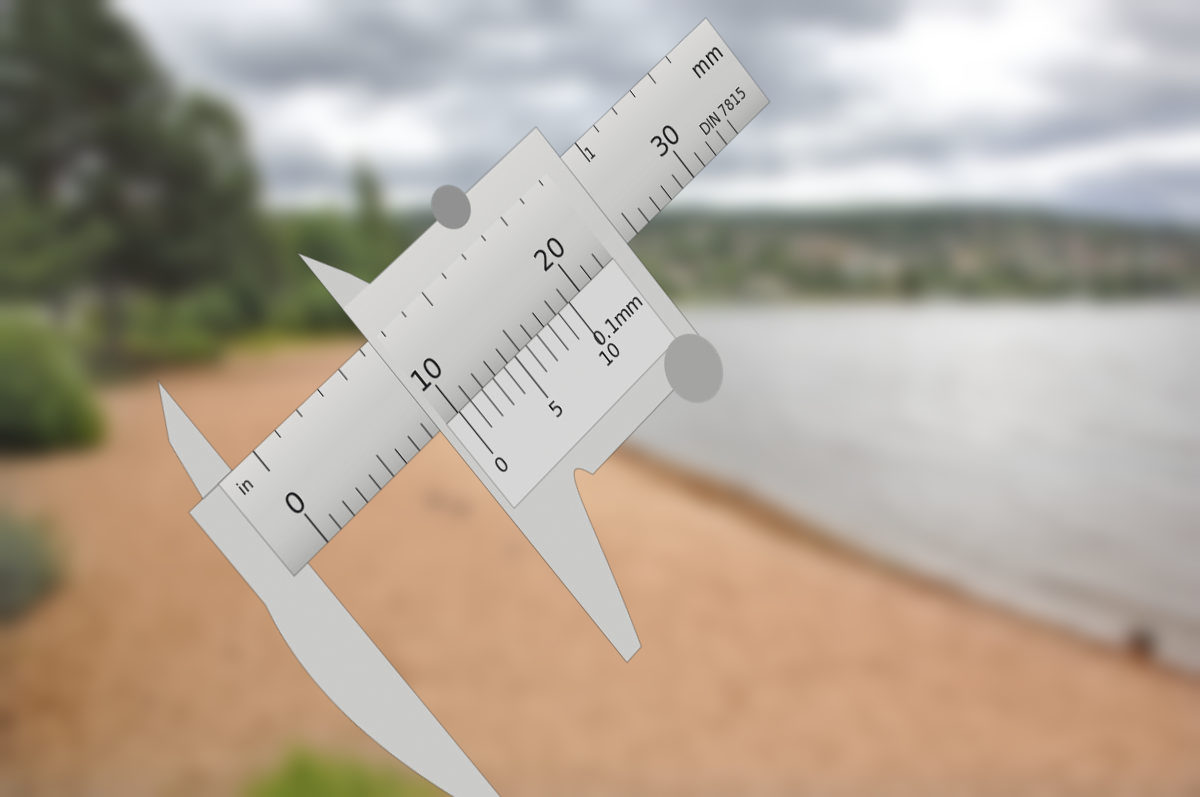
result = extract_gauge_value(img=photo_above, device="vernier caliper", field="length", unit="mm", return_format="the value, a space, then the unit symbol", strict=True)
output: 10.1 mm
